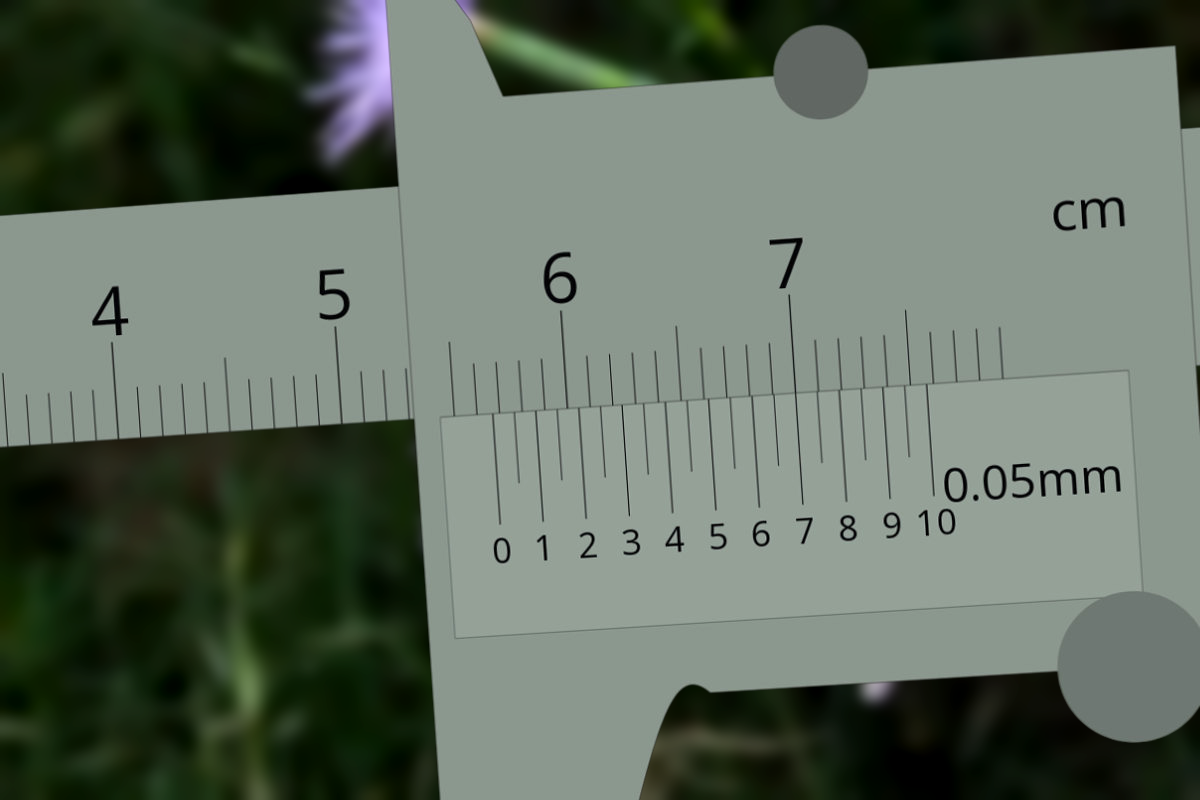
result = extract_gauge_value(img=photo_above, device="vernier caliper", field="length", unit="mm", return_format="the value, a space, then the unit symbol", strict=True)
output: 56.7 mm
